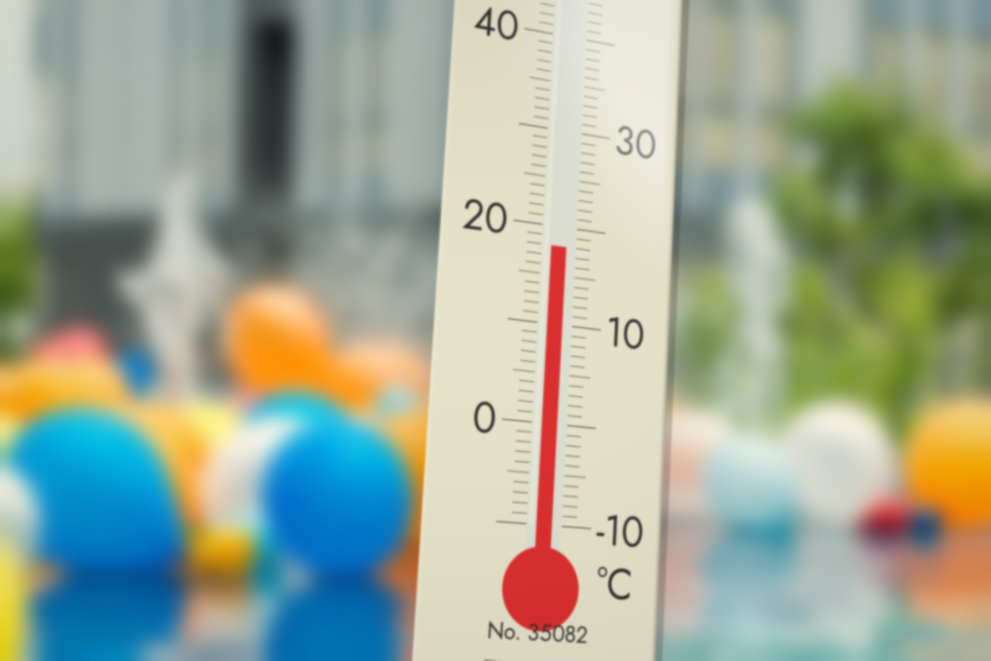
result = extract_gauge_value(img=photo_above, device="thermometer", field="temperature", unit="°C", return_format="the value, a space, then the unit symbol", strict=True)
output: 18 °C
